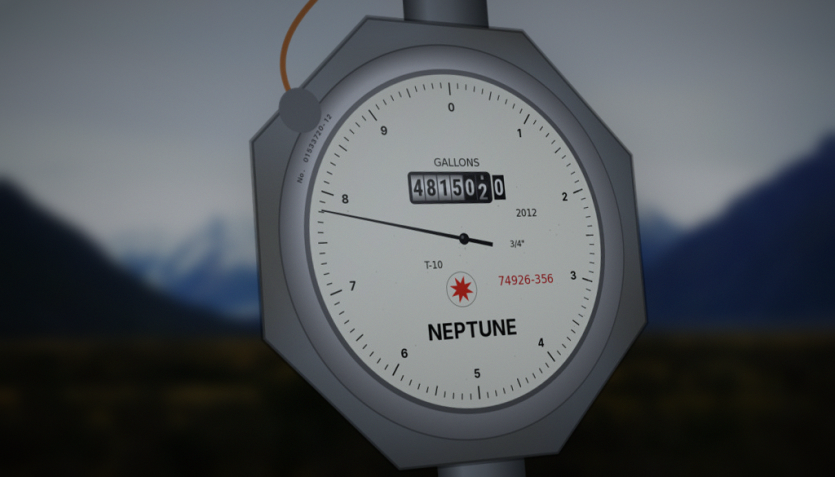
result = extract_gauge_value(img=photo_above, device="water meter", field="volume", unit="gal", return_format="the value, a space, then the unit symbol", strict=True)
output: 4815017.8 gal
